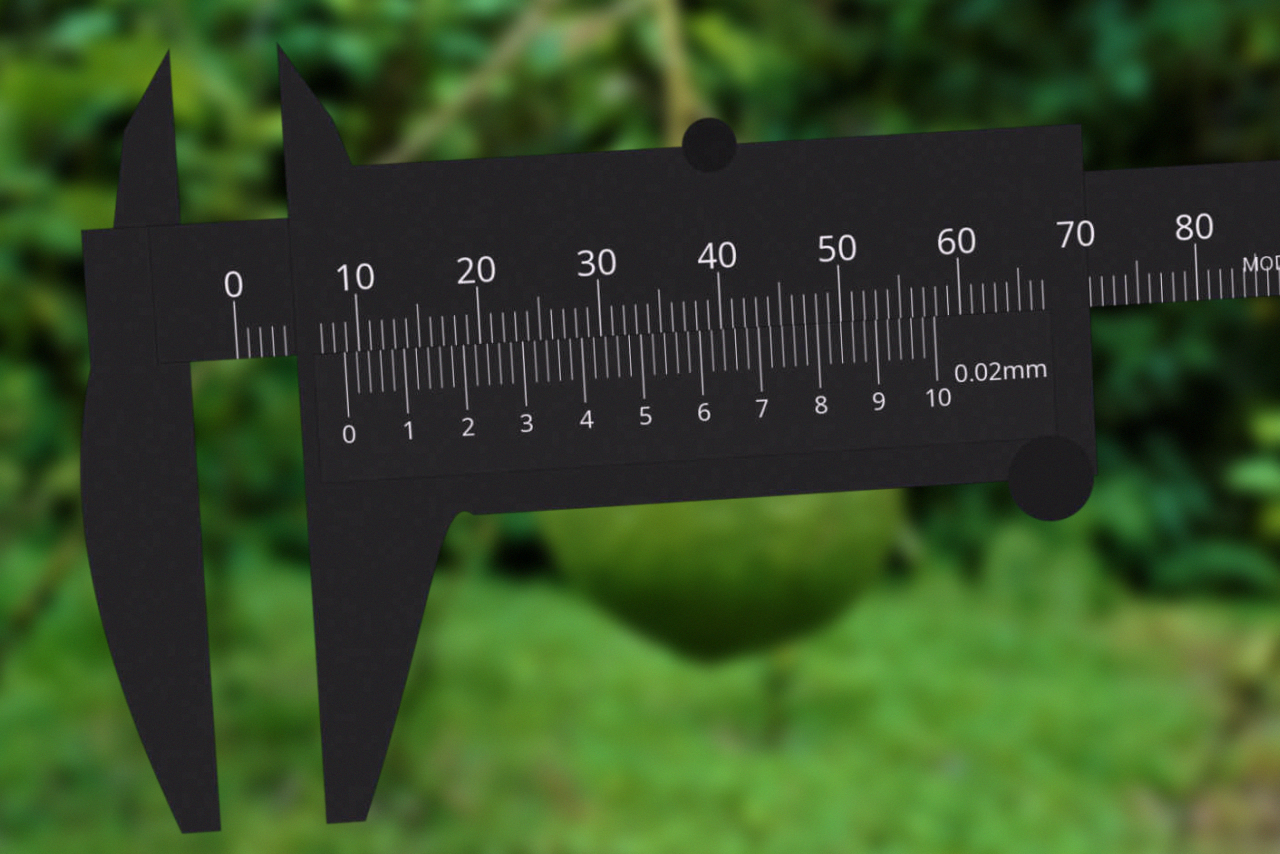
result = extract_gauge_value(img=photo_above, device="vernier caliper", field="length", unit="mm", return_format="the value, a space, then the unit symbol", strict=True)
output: 8.8 mm
